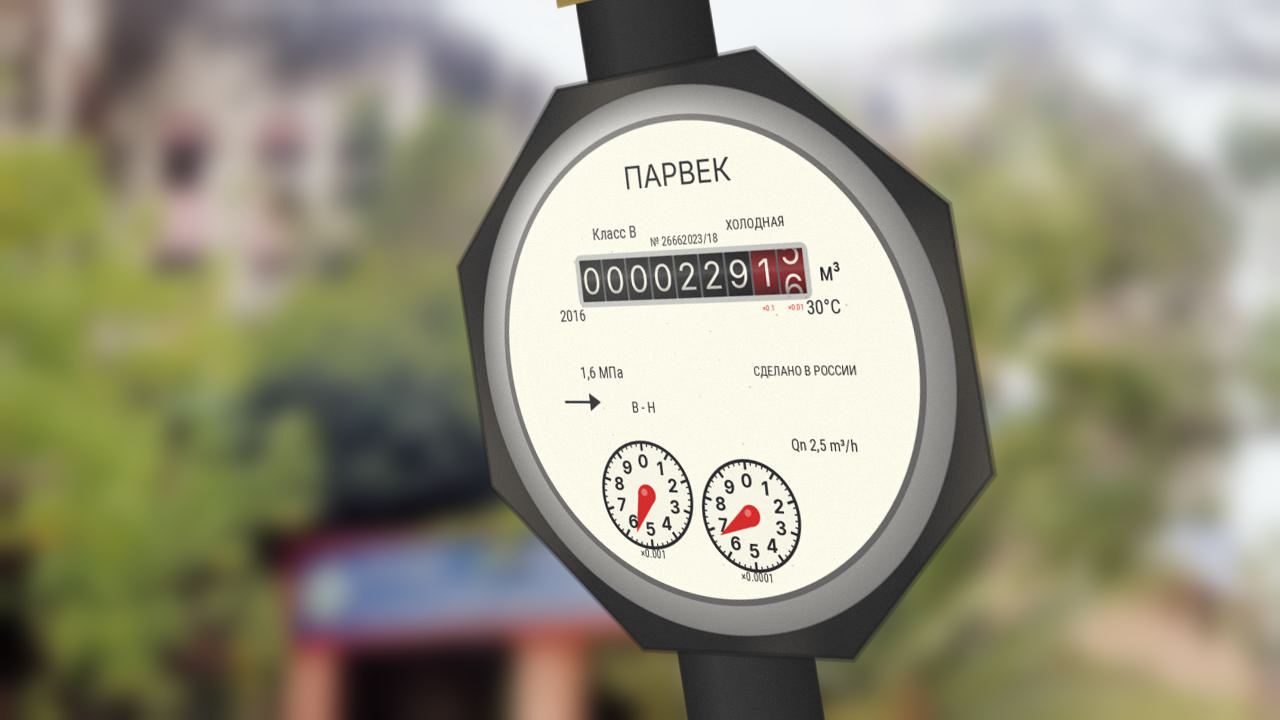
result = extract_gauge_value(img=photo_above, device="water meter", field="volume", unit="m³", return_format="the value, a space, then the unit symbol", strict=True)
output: 229.1556 m³
